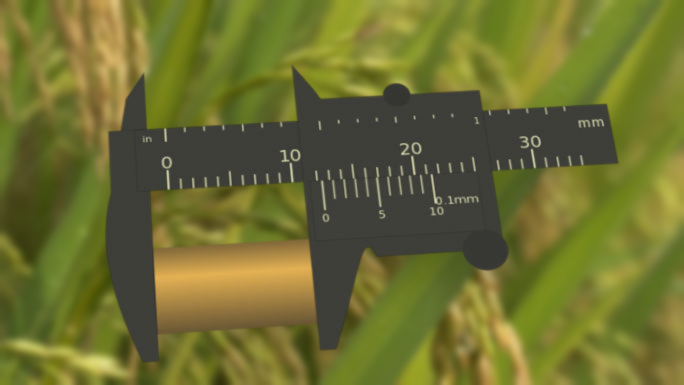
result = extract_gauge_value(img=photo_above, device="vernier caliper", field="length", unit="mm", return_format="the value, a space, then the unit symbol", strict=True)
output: 12.4 mm
